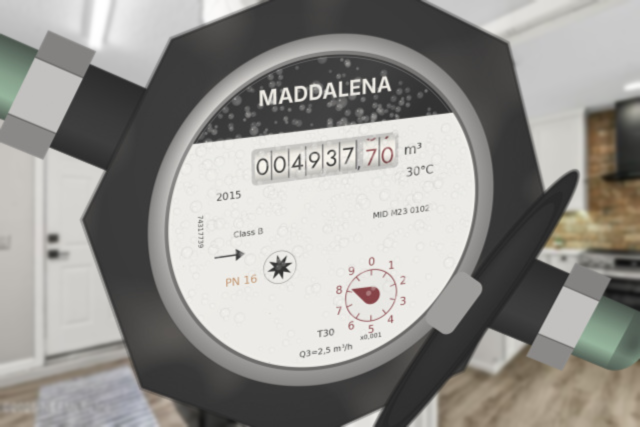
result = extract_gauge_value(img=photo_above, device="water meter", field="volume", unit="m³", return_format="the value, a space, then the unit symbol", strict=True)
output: 4937.698 m³
